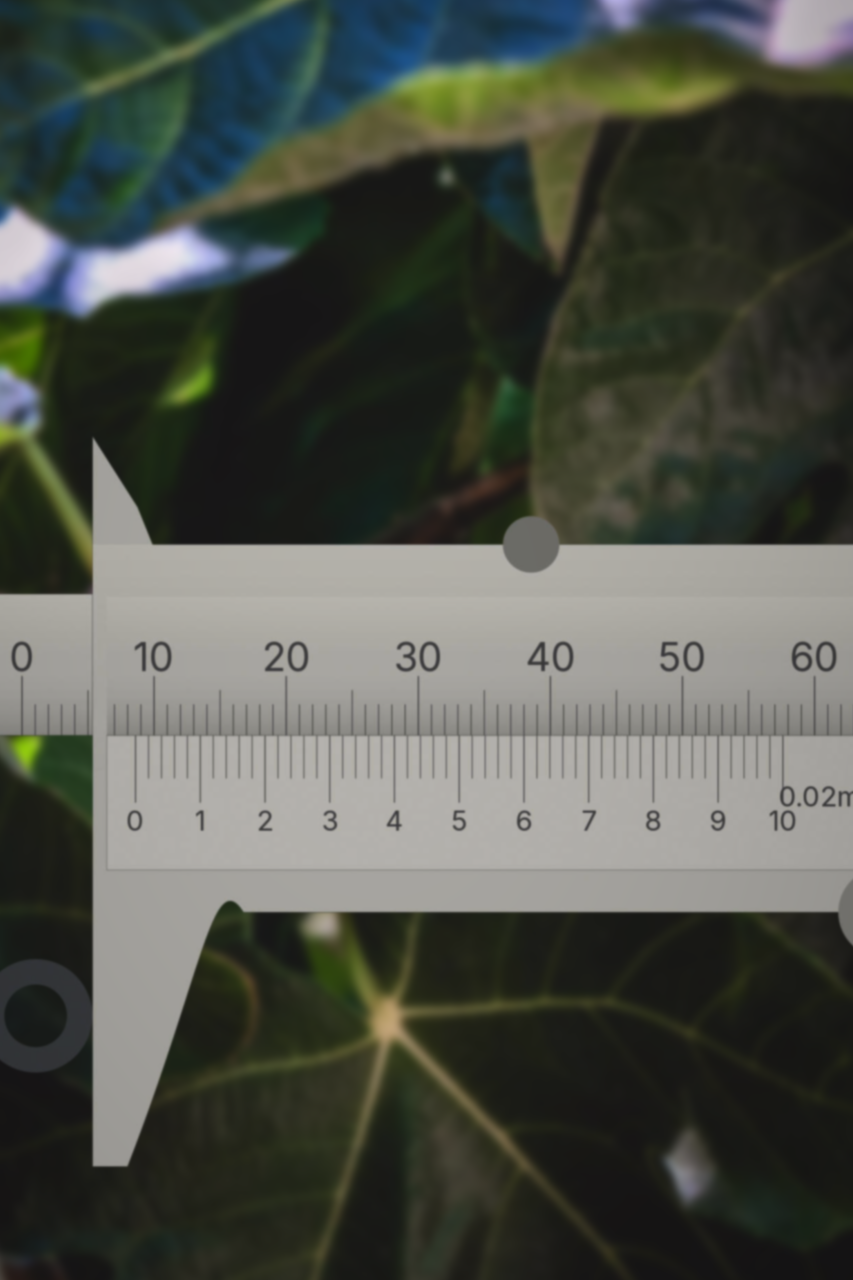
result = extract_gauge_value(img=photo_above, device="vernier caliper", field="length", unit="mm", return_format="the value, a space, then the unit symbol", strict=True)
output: 8.6 mm
